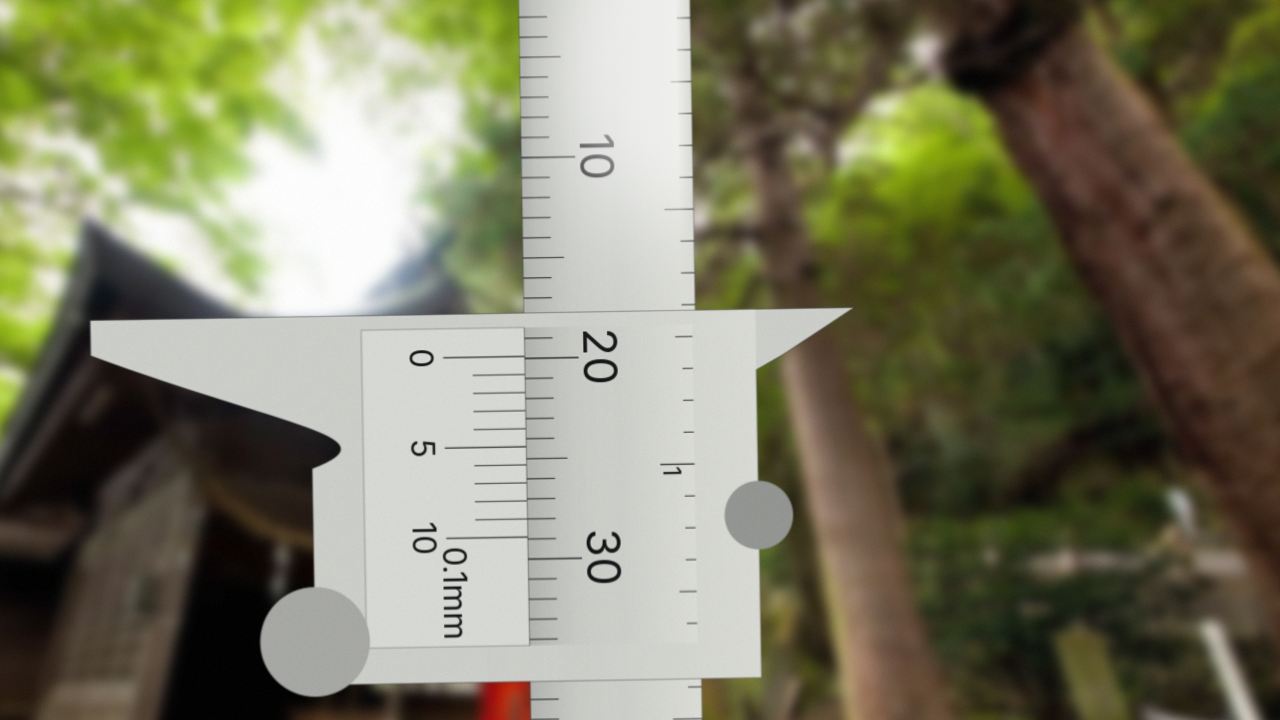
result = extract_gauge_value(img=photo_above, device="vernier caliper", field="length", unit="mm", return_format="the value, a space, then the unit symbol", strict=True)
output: 19.9 mm
